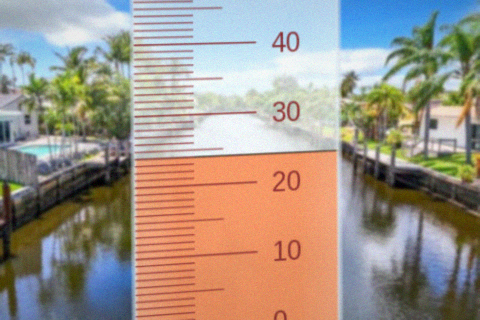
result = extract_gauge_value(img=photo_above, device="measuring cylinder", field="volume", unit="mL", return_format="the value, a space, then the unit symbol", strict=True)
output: 24 mL
